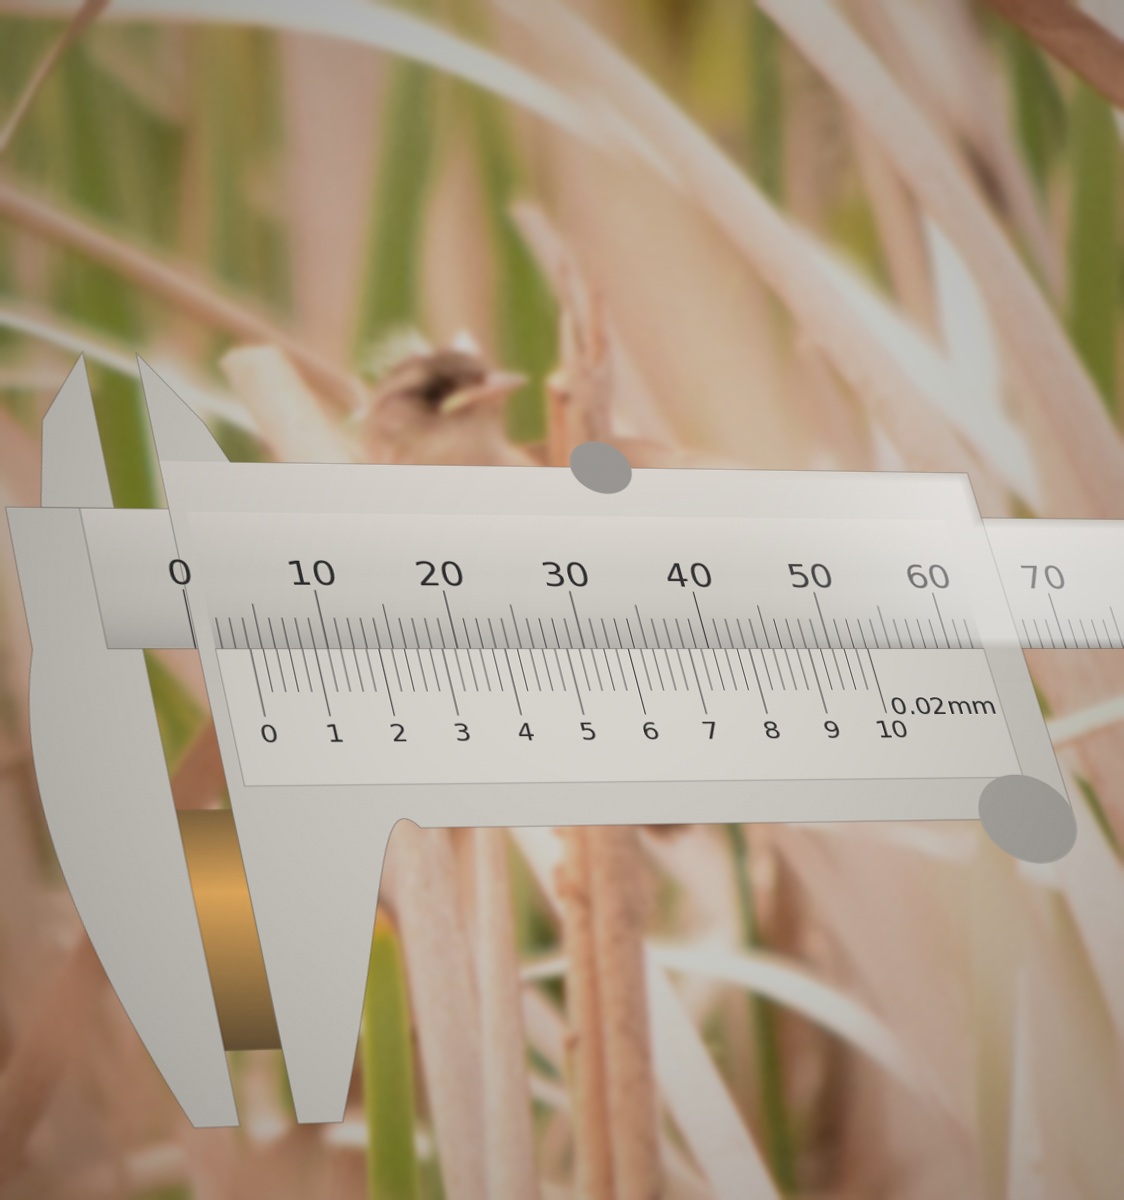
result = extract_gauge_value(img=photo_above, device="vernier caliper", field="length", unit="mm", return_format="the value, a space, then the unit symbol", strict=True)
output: 4.1 mm
